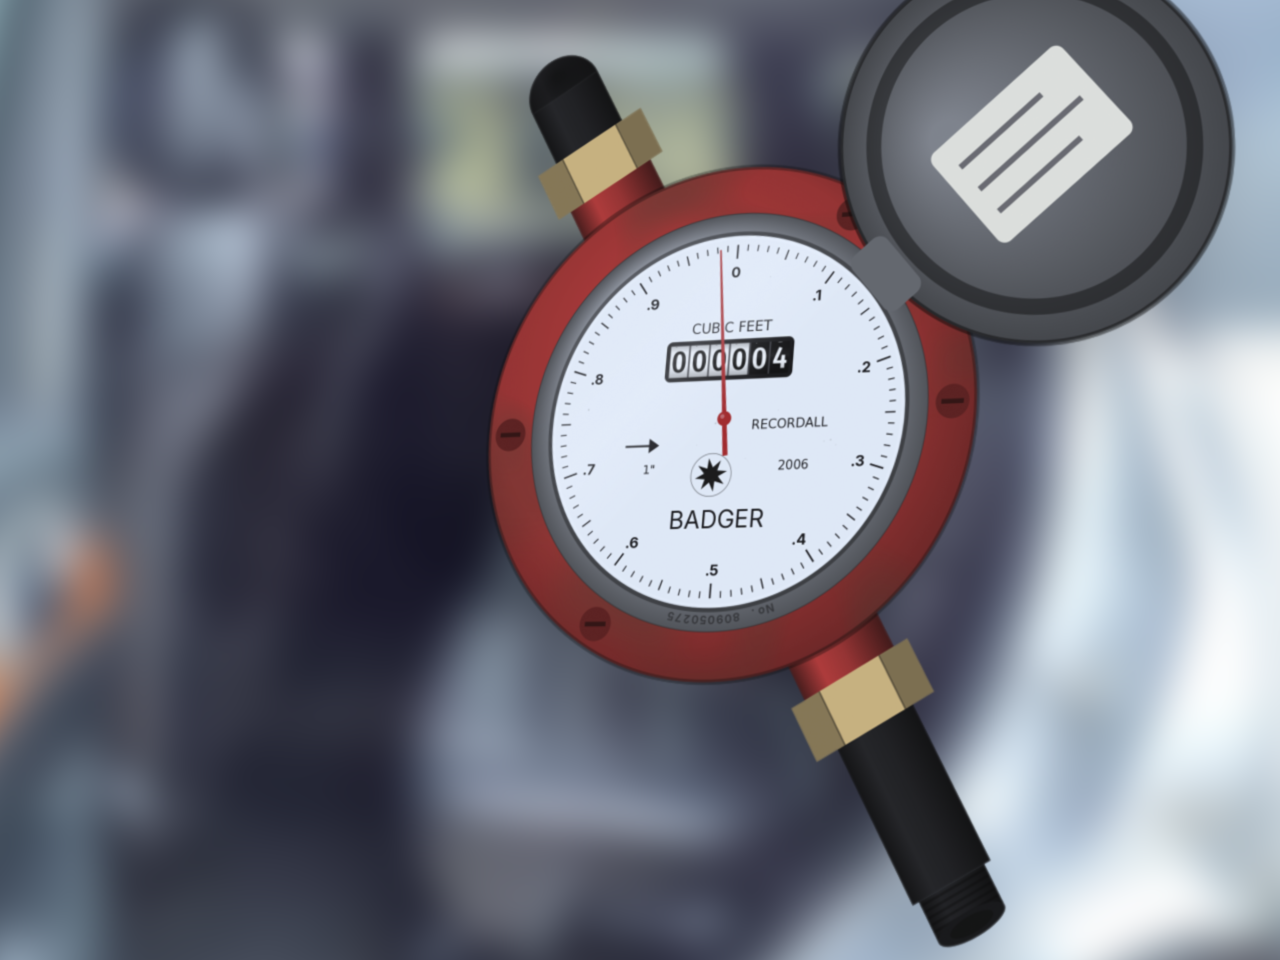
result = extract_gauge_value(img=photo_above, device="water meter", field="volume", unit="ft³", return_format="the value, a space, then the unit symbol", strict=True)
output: 3.98 ft³
